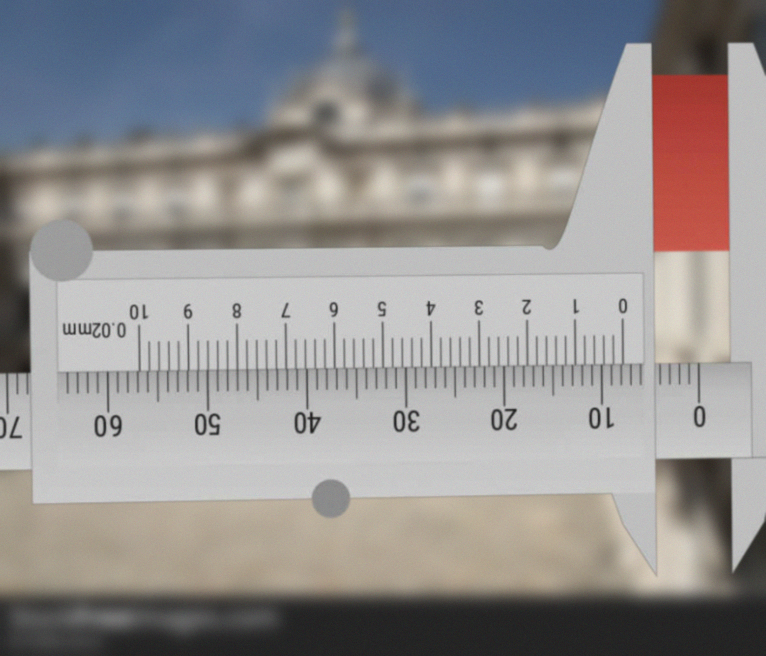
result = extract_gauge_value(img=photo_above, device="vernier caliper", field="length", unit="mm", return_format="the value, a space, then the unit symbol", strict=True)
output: 7.8 mm
